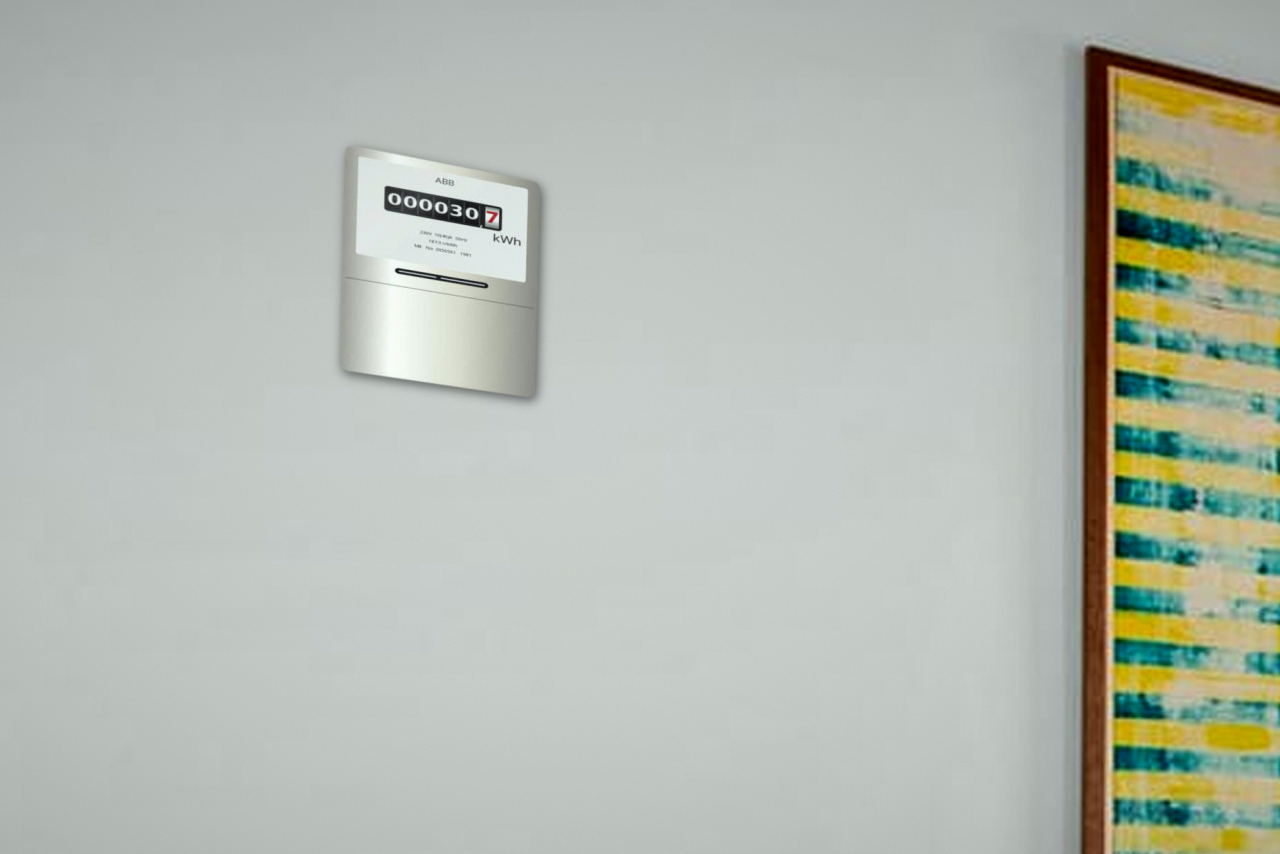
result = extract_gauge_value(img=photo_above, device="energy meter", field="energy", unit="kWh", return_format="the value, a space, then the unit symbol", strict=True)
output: 30.7 kWh
